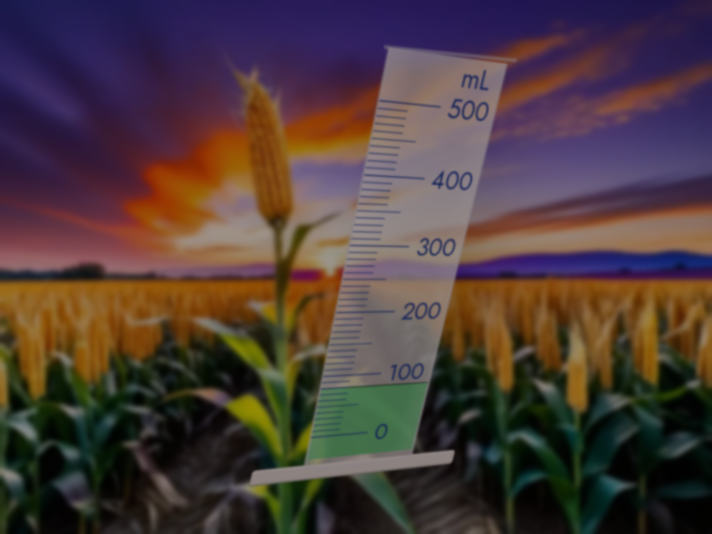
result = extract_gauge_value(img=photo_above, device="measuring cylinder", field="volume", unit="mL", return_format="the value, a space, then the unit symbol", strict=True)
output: 80 mL
